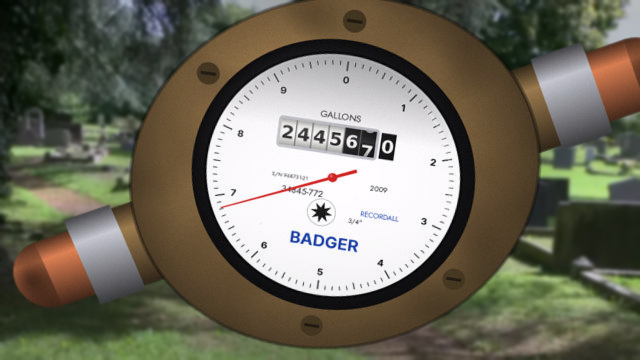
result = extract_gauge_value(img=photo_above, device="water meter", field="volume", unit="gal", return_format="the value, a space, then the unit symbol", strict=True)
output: 2445666.8 gal
